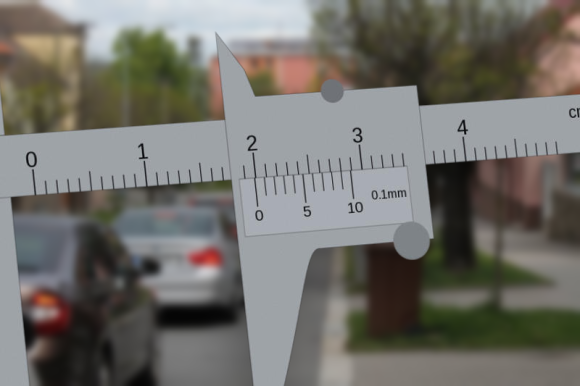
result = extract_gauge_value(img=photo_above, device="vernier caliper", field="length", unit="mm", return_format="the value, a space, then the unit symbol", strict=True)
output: 19.9 mm
